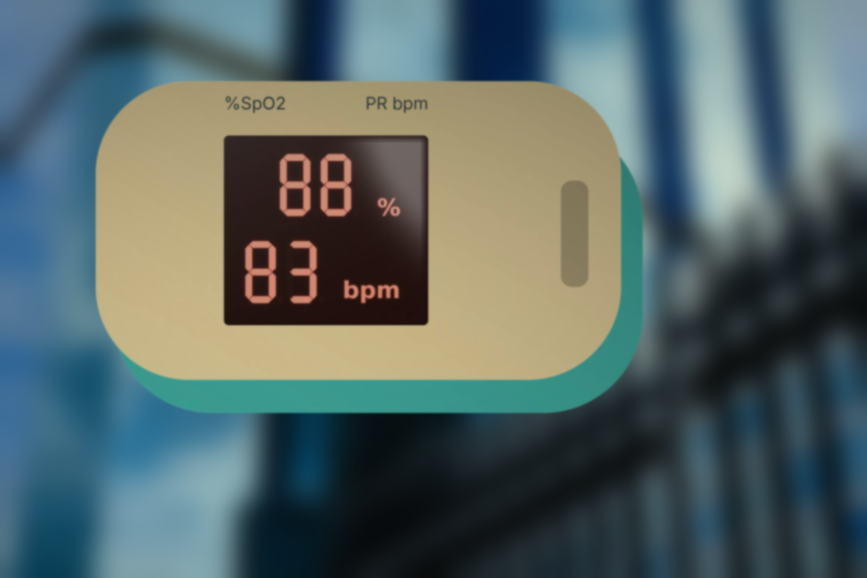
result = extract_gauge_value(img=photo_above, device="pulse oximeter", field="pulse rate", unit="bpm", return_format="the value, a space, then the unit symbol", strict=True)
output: 83 bpm
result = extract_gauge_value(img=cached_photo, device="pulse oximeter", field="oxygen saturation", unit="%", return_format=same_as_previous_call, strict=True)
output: 88 %
